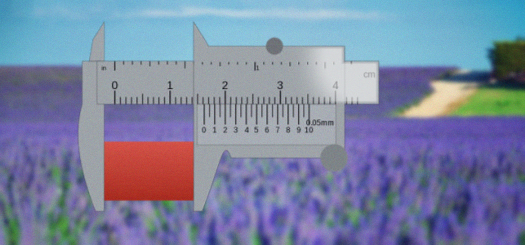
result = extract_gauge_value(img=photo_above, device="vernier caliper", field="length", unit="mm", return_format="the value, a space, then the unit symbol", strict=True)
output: 16.2 mm
